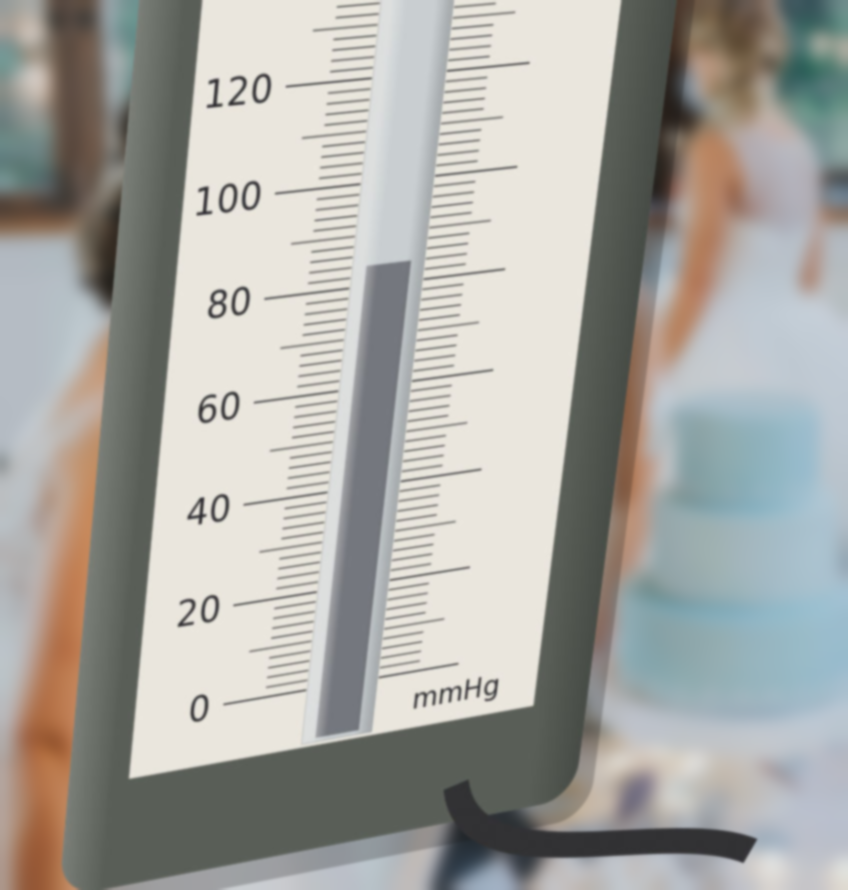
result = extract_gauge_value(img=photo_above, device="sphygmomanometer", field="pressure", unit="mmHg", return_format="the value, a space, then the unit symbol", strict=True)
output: 84 mmHg
